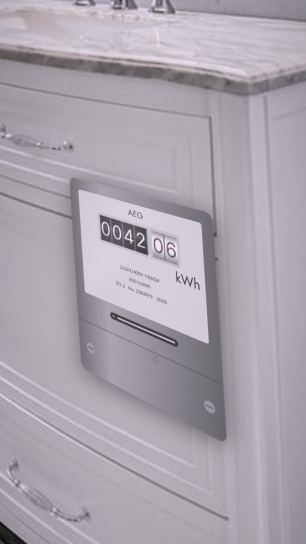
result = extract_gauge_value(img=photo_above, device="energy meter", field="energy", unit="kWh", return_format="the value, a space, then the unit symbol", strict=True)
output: 42.06 kWh
